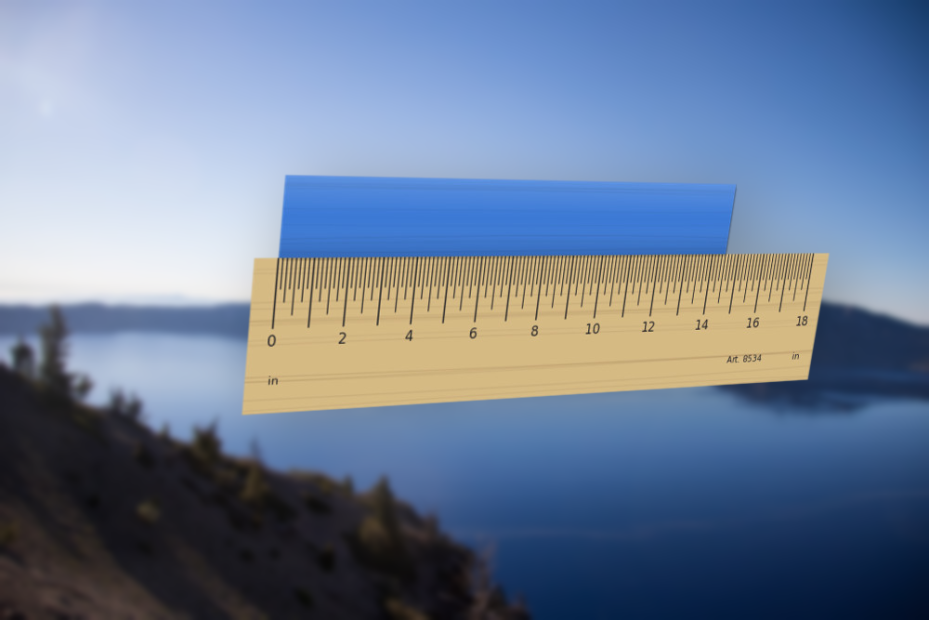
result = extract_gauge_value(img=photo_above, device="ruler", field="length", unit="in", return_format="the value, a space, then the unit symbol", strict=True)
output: 14.5 in
